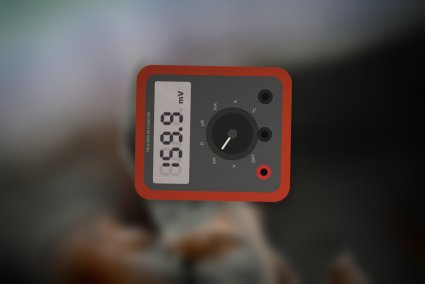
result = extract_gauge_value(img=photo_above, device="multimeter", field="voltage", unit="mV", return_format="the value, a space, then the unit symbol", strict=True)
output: 159.9 mV
